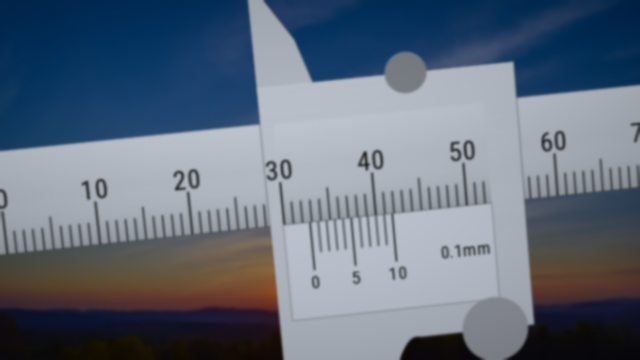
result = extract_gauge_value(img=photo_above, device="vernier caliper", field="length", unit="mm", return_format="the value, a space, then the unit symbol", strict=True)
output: 32.8 mm
